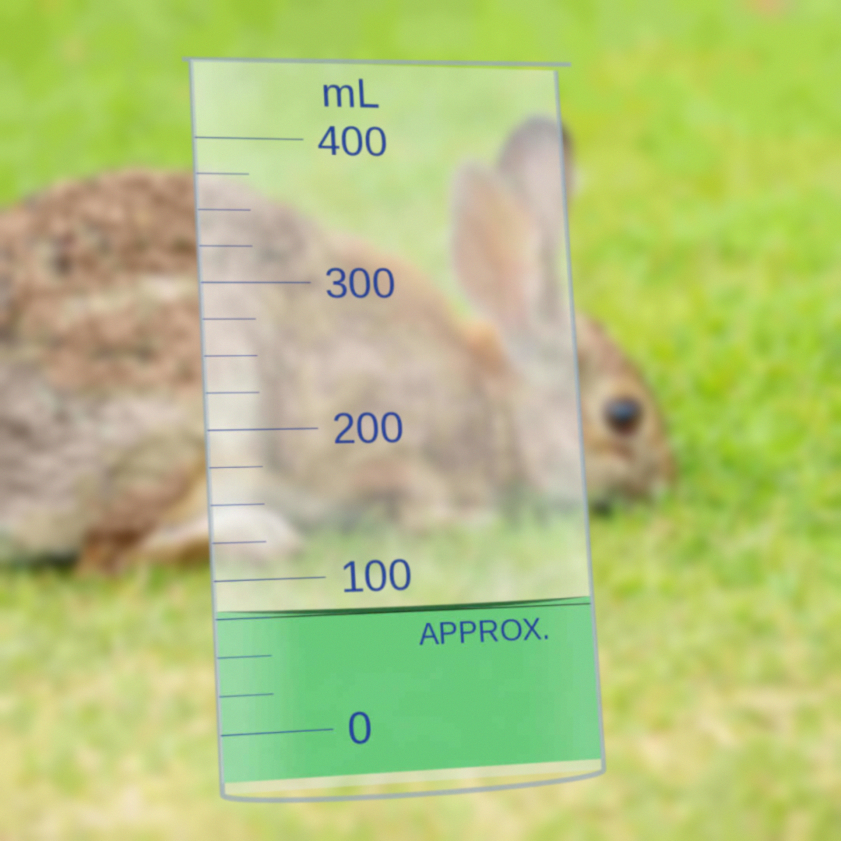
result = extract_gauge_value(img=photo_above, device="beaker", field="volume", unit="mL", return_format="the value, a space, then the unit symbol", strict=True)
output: 75 mL
